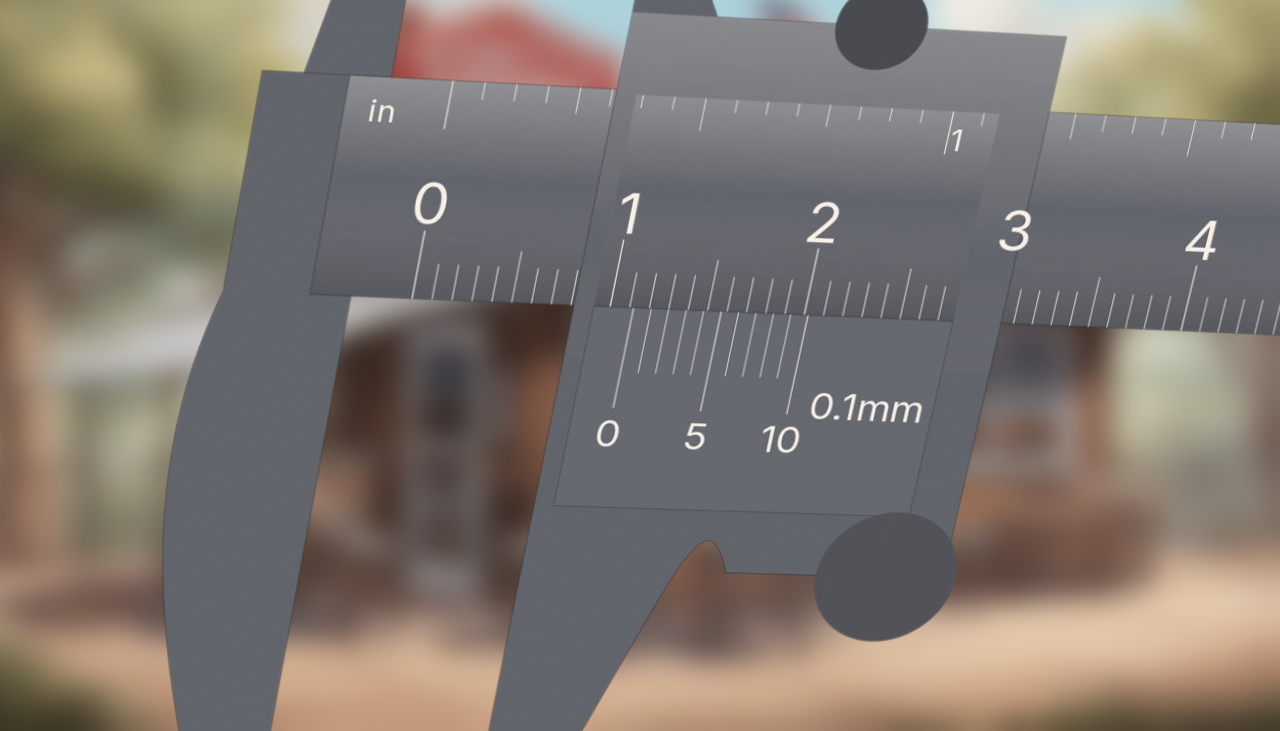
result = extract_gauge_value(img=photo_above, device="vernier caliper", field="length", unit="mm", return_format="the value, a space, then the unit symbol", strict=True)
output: 11.2 mm
